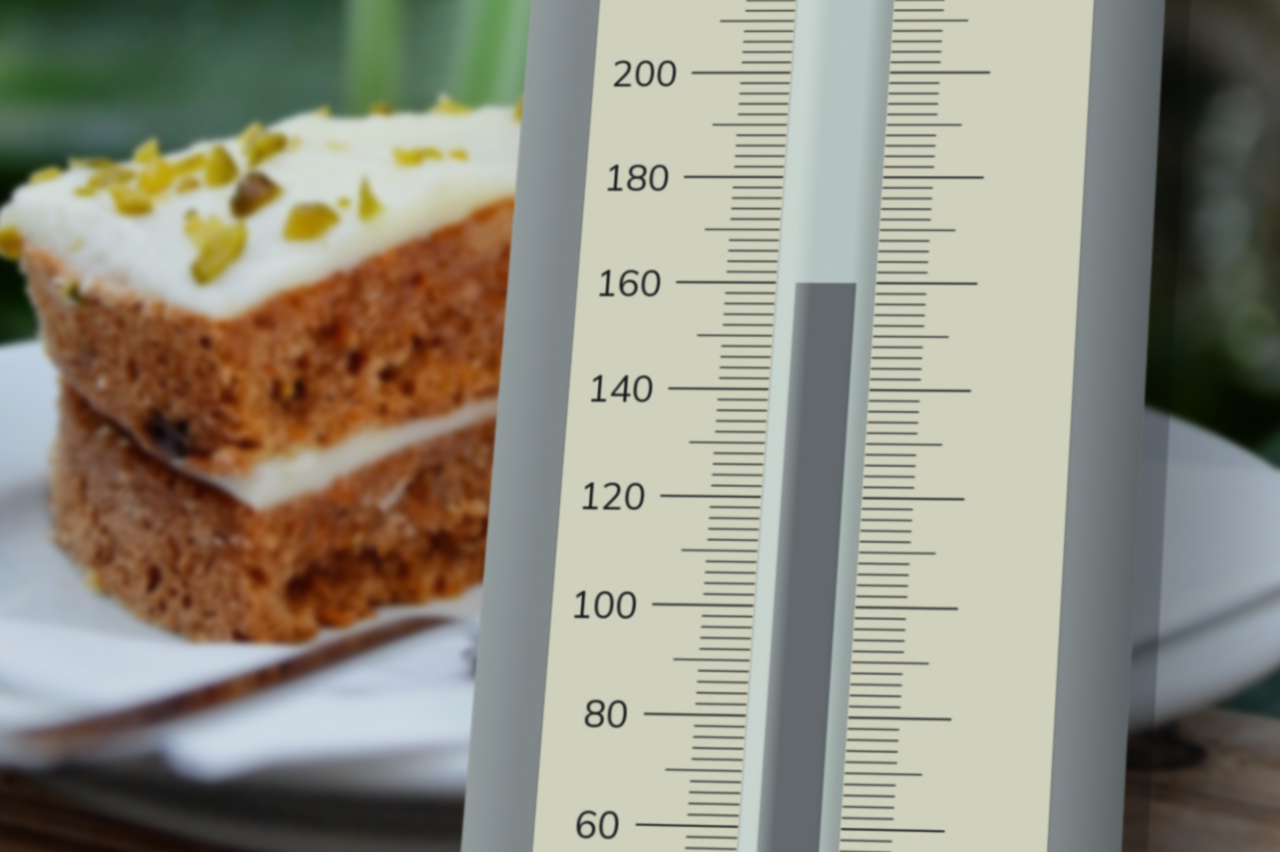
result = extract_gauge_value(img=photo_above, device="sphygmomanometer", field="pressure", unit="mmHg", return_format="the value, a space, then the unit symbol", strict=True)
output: 160 mmHg
